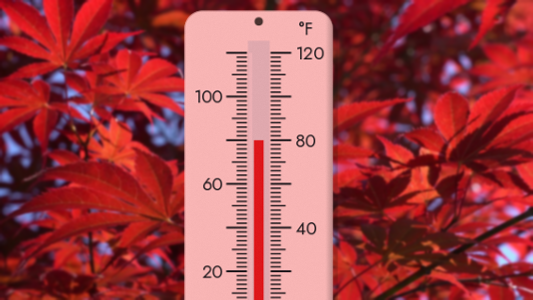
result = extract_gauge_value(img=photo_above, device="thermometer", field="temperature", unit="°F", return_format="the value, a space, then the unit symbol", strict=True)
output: 80 °F
